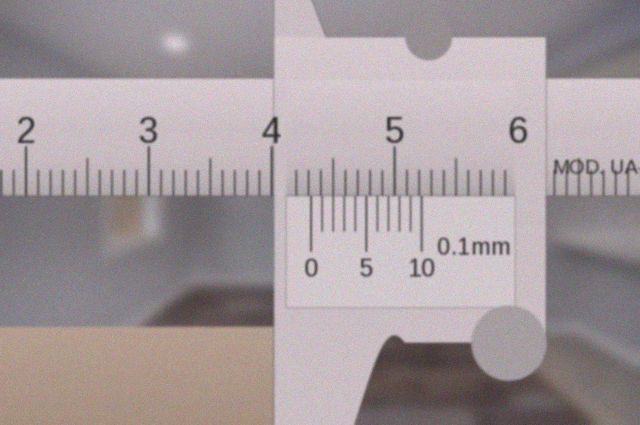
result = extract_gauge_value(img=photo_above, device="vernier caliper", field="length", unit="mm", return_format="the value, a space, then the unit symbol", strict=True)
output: 43.2 mm
